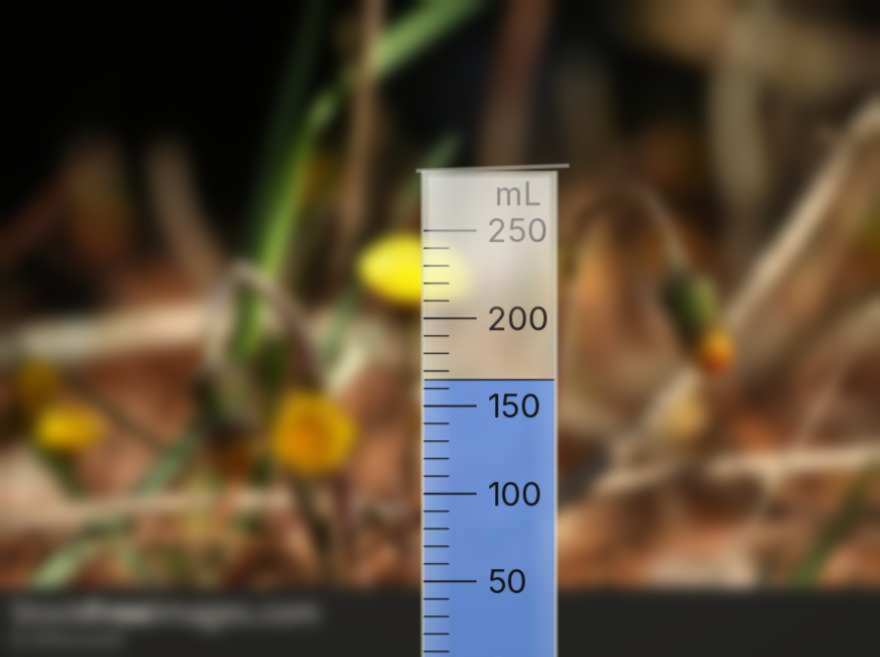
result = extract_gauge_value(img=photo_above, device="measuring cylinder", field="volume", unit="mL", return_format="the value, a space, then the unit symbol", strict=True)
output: 165 mL
